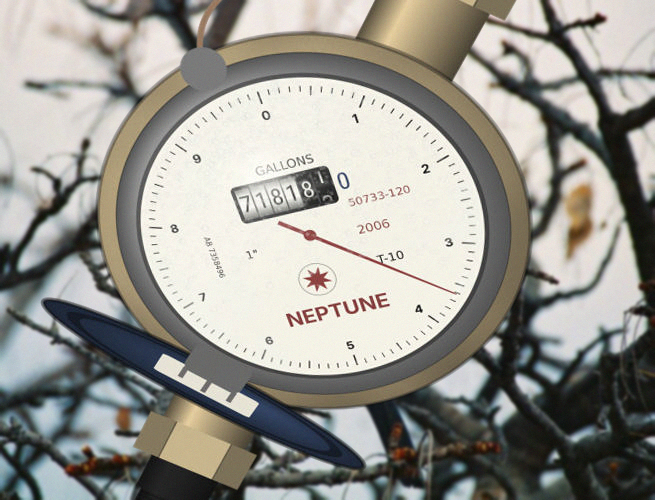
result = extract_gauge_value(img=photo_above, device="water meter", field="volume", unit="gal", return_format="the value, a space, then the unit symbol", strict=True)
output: 7181813.6 gal
